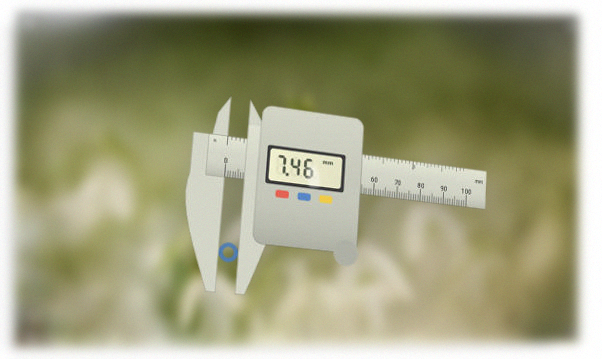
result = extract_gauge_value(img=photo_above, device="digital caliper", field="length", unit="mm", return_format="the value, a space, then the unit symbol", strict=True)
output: 7.46 mm
